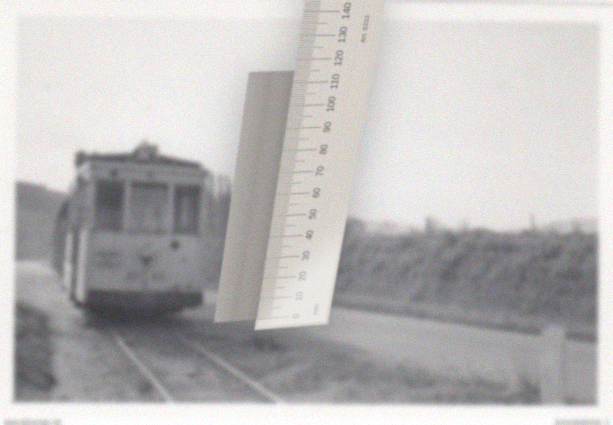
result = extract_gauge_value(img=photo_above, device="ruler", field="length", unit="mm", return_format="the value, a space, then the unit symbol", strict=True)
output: 115 mm
